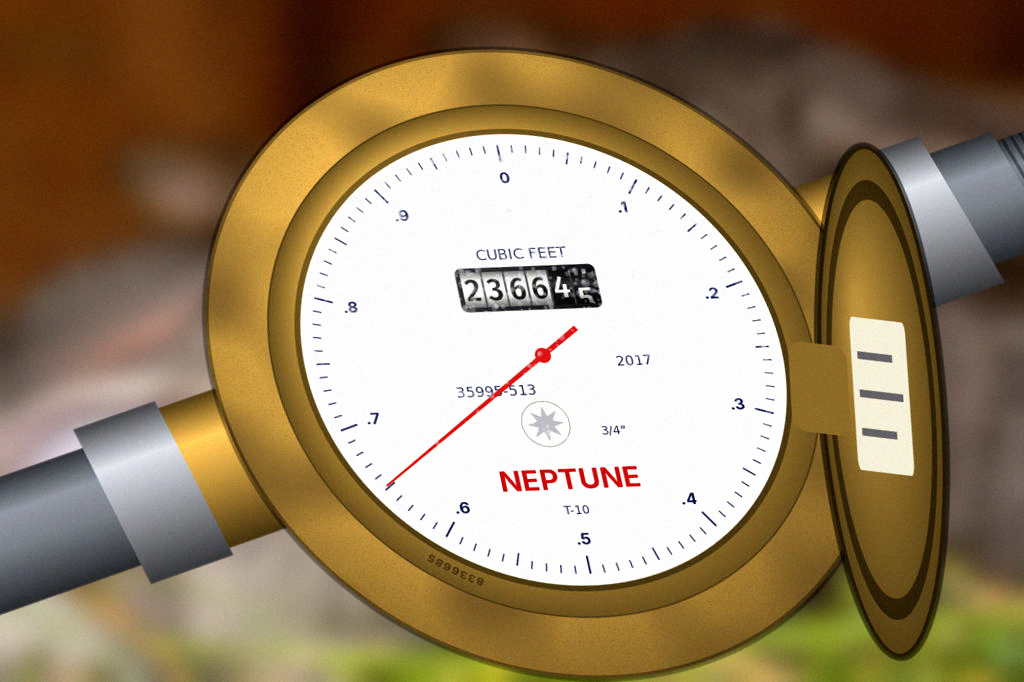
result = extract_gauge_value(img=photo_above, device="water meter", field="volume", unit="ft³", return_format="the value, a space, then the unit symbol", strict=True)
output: 236644.65 ft³
